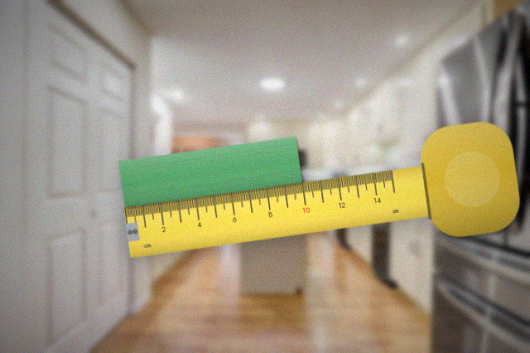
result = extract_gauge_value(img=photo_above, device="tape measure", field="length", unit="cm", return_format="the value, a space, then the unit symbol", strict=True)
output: 10 cm
